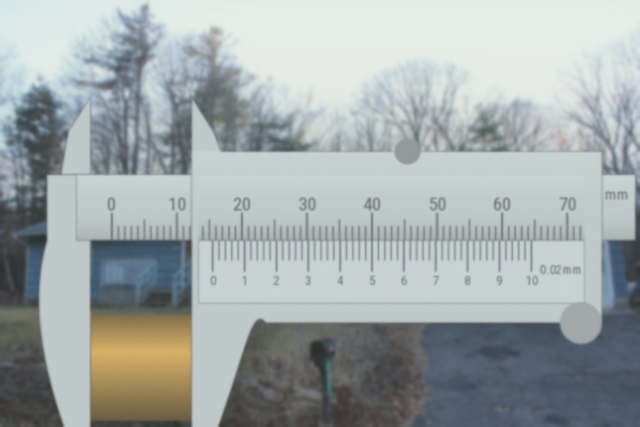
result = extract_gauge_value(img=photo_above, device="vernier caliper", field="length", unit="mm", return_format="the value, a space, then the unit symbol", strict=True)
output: 15.5 mm
